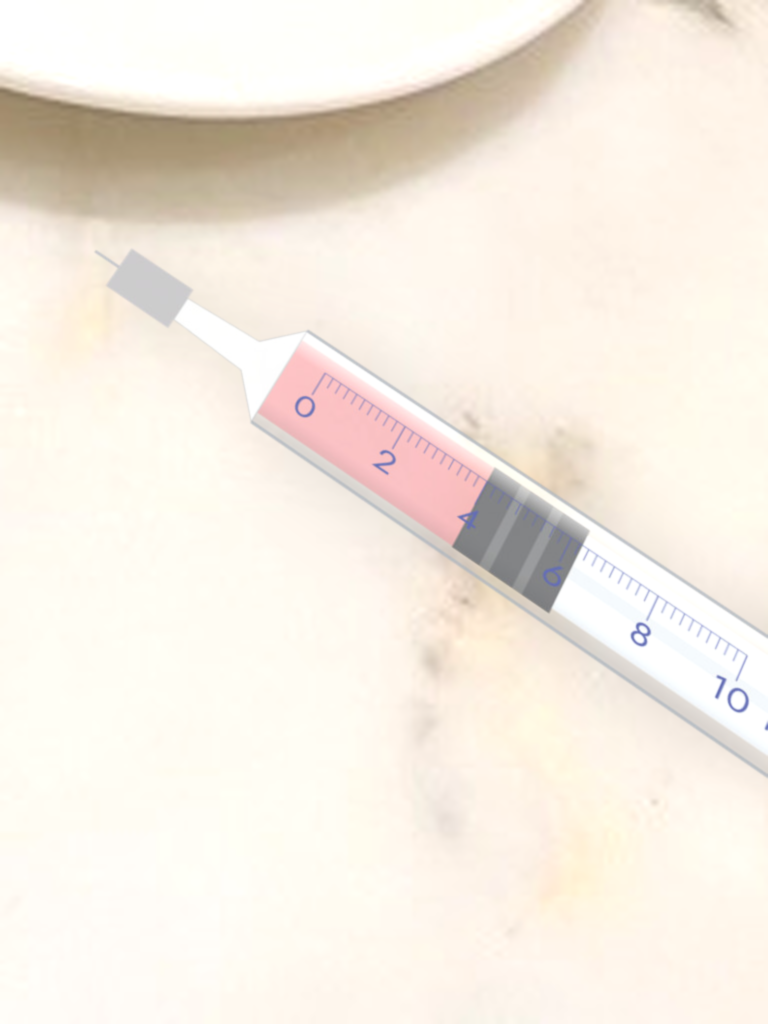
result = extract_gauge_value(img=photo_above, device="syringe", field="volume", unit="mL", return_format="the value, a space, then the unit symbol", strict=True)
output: 4 mL
